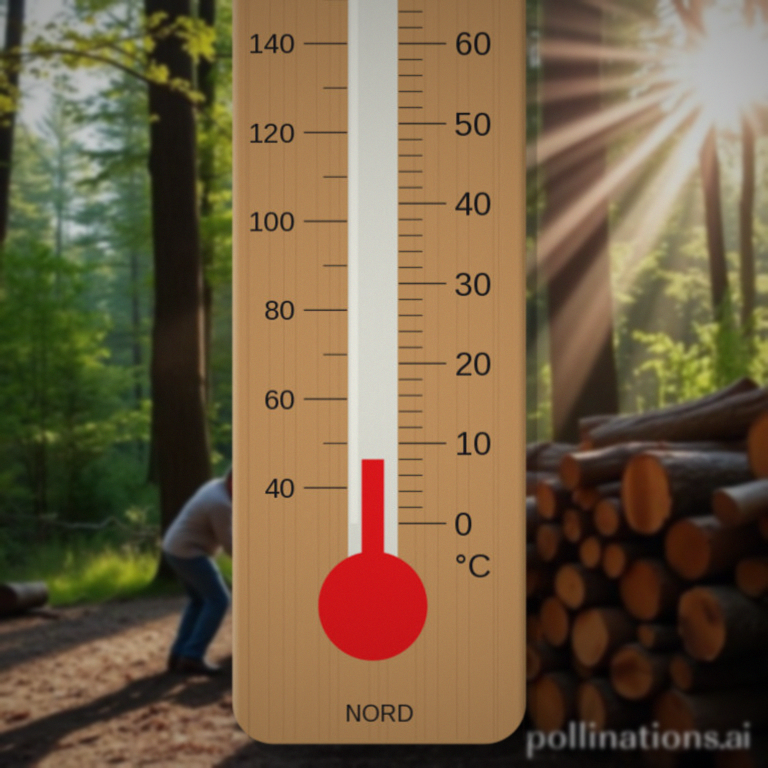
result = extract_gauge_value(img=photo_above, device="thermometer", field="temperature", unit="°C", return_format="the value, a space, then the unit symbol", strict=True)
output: 8 °C
